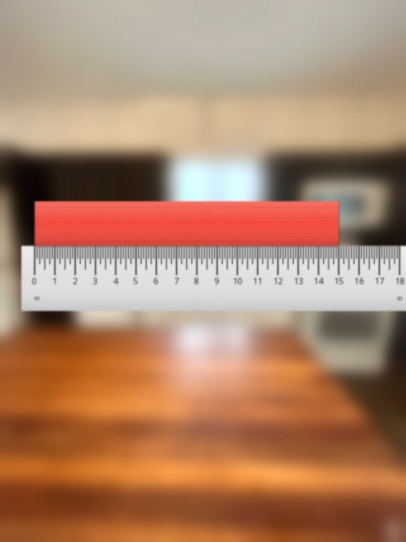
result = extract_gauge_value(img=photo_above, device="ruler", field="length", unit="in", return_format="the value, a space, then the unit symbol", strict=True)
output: 15 in
